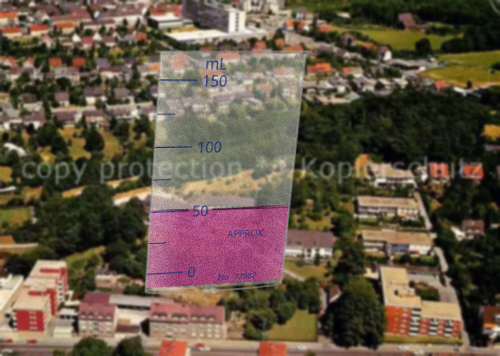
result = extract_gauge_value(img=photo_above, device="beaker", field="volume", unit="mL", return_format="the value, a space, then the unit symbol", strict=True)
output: 50 mL
